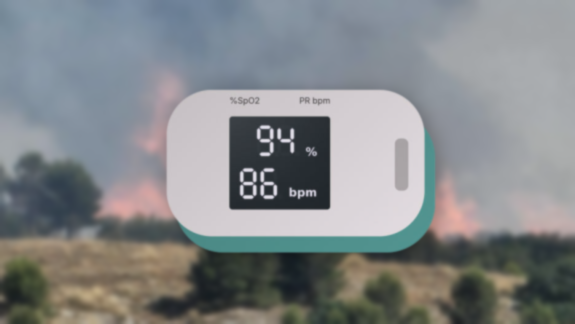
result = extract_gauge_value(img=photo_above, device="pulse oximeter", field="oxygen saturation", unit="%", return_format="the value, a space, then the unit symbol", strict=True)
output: 94 %
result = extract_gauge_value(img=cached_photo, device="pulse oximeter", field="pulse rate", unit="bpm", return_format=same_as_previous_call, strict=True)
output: 86 bpm
